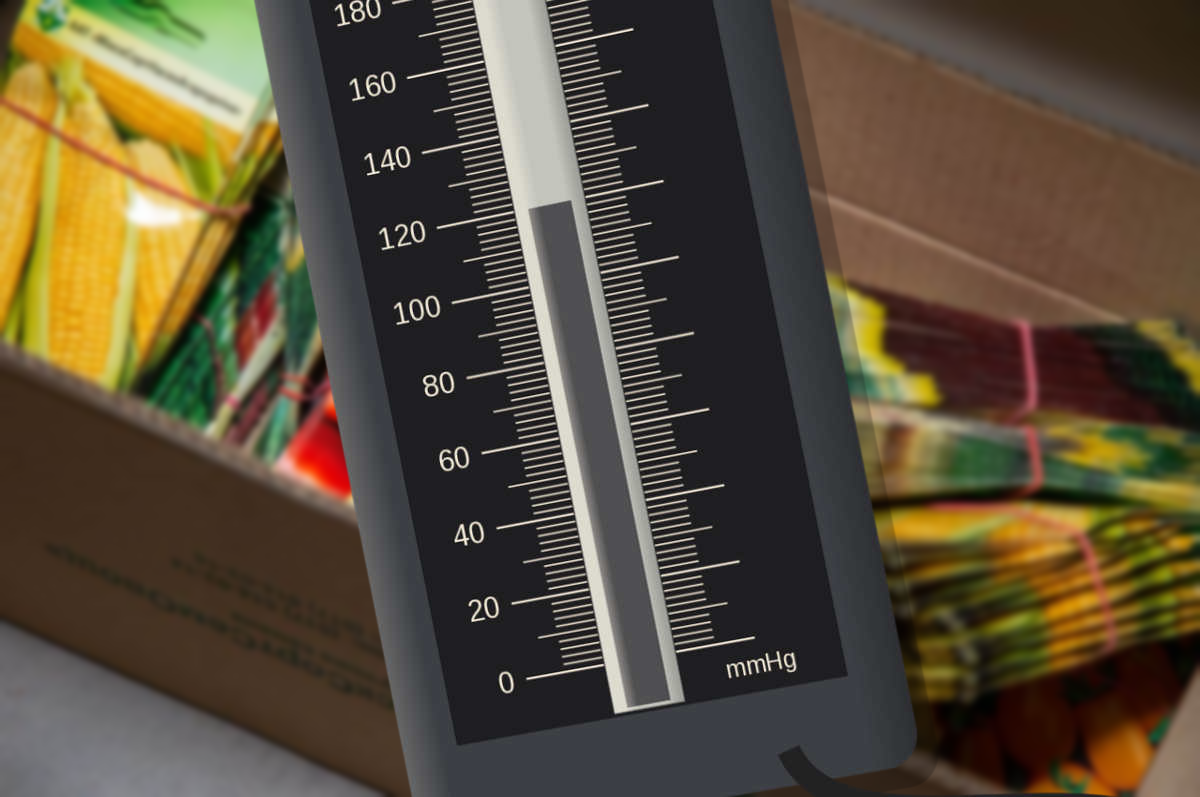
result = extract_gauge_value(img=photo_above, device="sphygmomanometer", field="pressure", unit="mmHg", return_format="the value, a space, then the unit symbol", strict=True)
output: 120 mmHg
